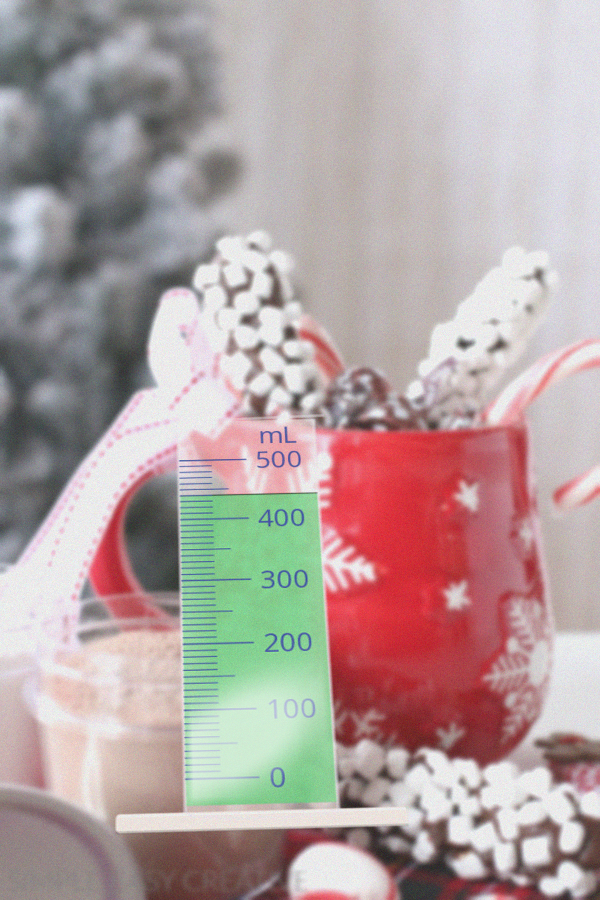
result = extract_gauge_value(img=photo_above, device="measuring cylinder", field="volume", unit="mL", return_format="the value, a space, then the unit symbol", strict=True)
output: 440 mL
